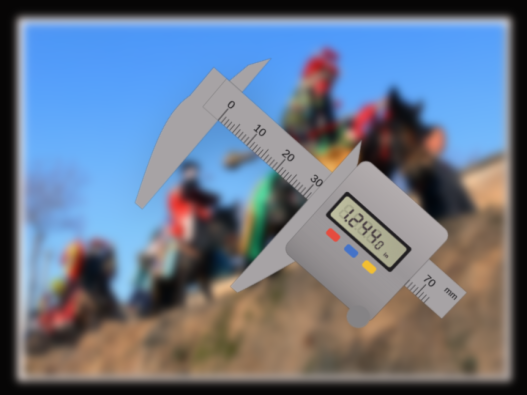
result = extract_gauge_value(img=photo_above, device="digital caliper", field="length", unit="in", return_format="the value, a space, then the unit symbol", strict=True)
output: 1.2440 in
